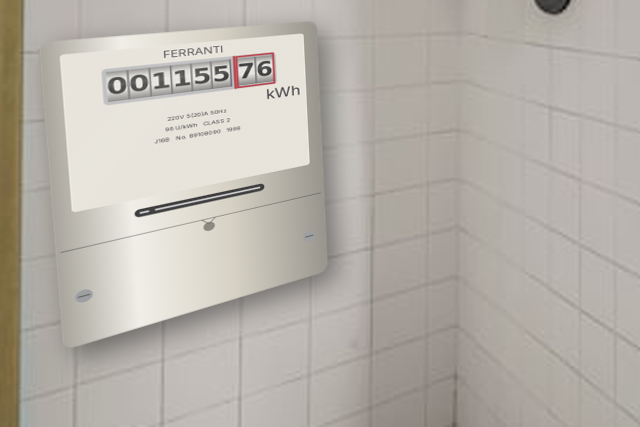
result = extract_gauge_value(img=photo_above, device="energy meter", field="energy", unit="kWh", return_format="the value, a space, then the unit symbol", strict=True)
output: 1155.76 kWh
